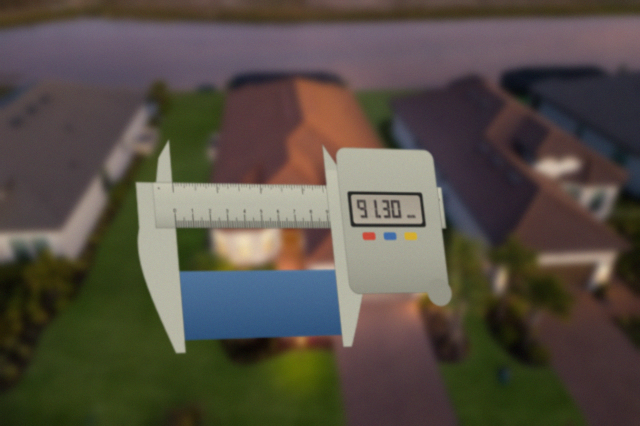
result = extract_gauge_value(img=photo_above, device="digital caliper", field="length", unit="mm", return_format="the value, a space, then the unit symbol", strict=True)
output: 91.30 mm
